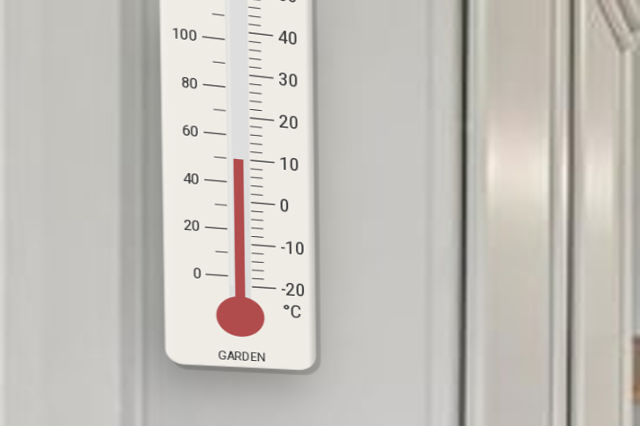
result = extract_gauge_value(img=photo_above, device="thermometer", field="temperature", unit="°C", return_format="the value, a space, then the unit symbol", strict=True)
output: 10 °C
